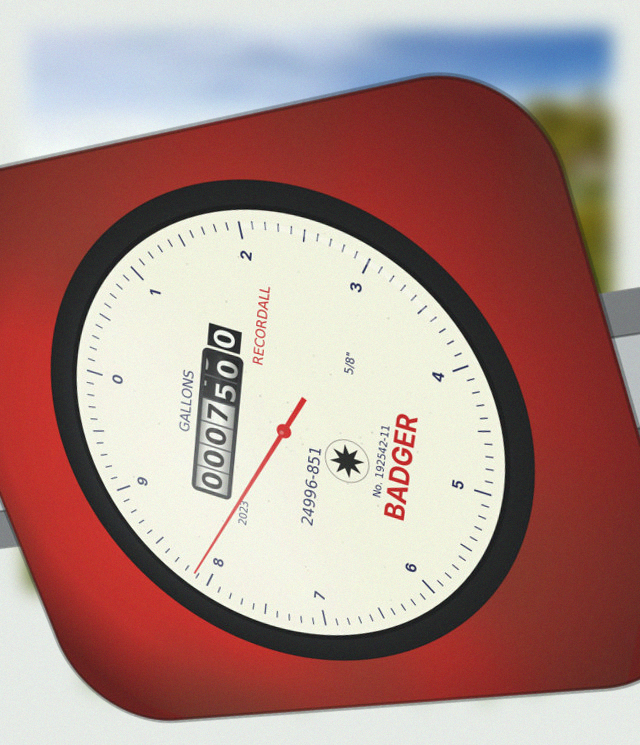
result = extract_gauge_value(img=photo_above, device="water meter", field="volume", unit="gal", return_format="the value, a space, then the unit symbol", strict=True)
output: 7498.1 gal
